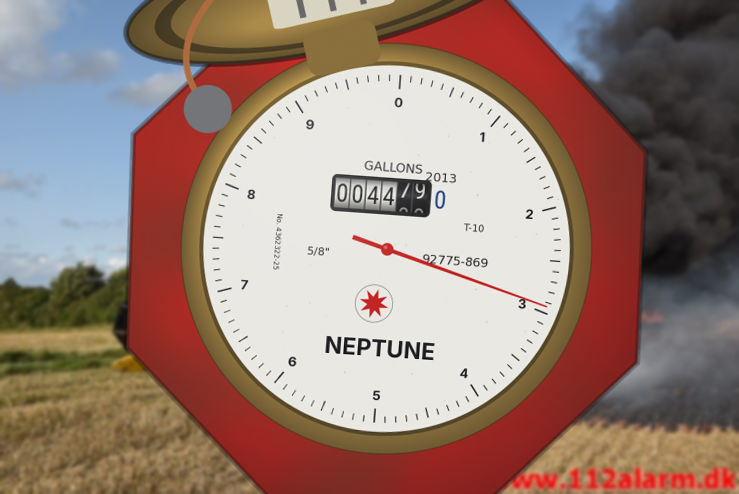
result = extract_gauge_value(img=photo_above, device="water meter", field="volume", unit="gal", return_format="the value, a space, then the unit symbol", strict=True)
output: 44792.9 gal
